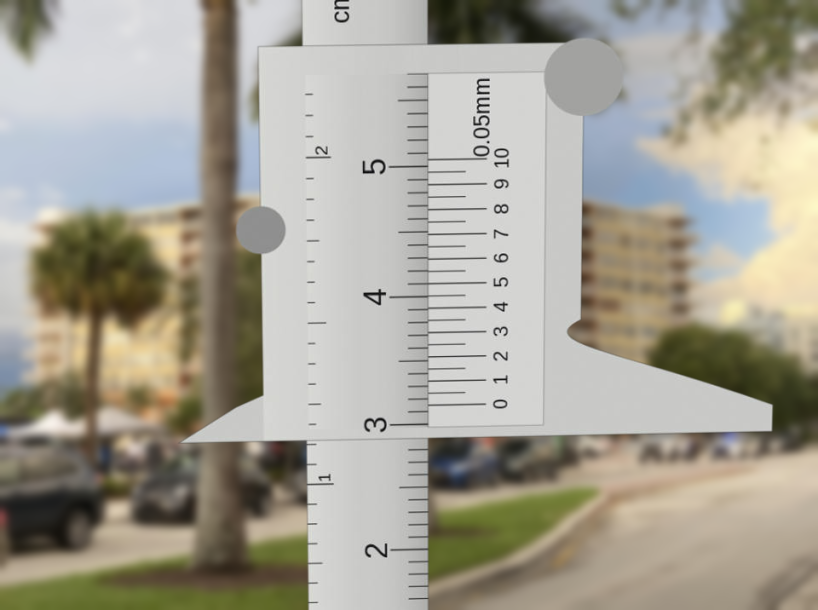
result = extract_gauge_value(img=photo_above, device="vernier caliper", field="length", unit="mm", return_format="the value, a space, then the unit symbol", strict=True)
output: 31.5 mm
